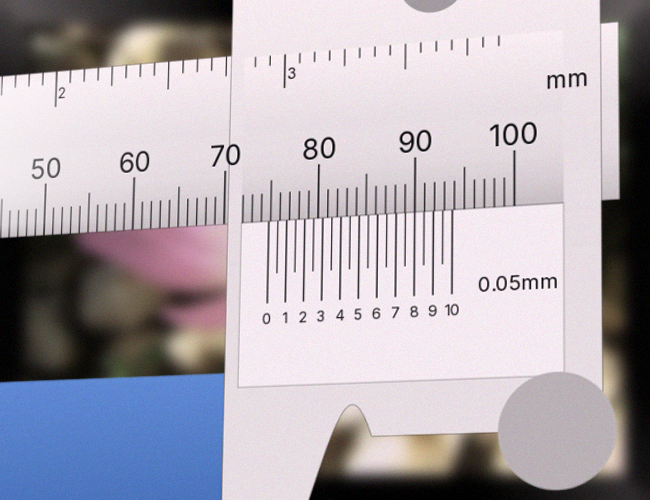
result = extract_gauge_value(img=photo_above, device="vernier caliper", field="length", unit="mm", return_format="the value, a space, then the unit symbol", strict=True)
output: 74.8 mm
